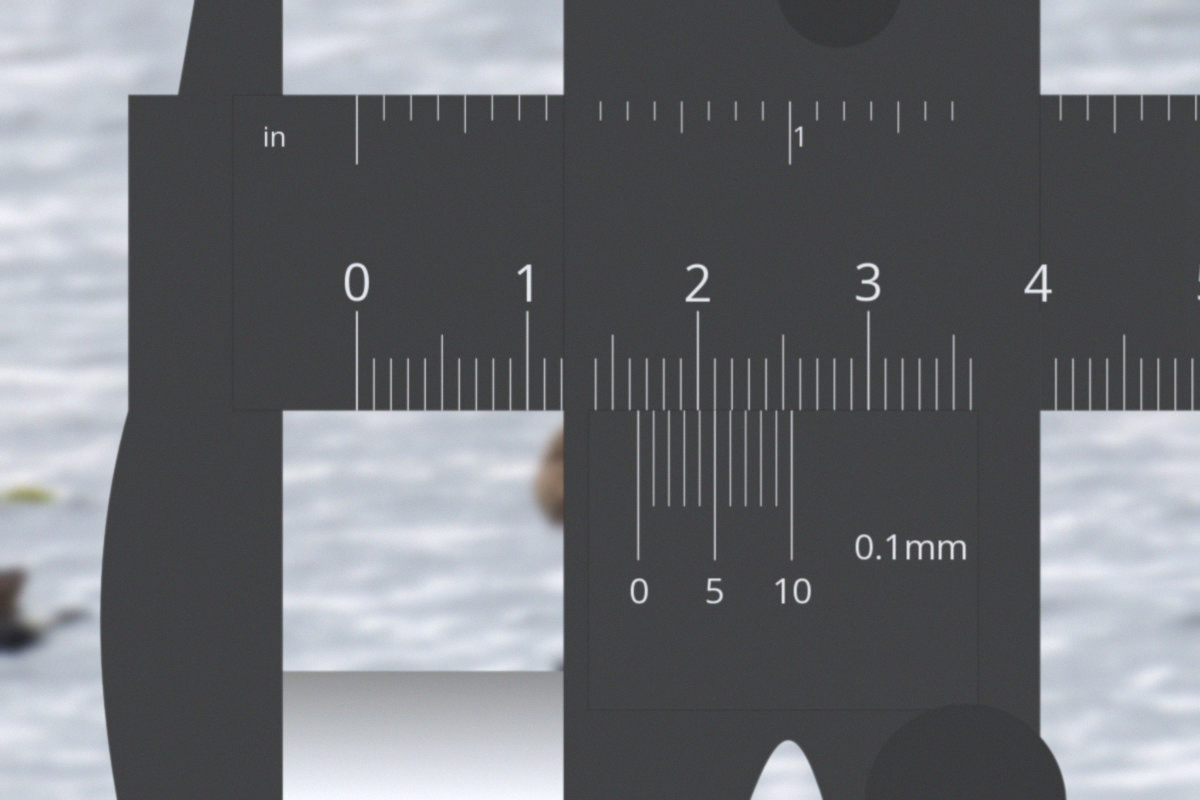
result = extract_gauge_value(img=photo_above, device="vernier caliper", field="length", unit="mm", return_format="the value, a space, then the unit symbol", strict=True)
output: 16.5 mm
